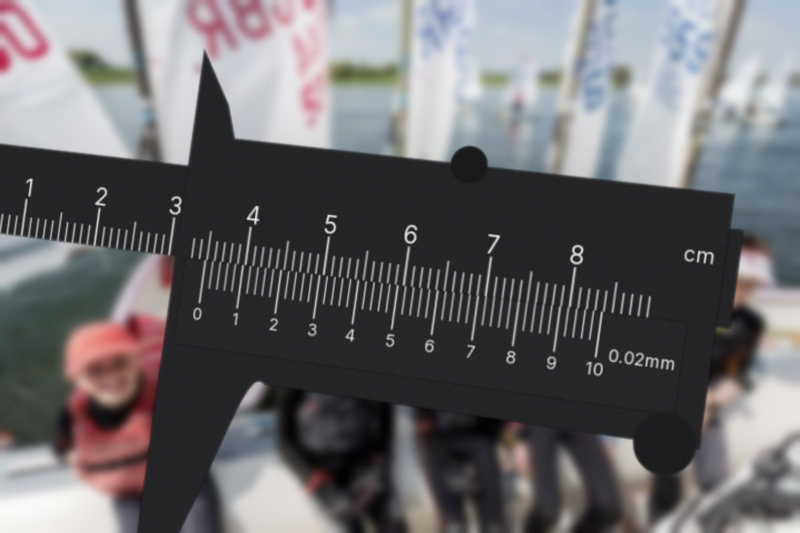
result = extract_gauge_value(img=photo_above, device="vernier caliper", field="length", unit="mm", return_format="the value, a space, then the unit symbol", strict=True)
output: 34.8 mm
